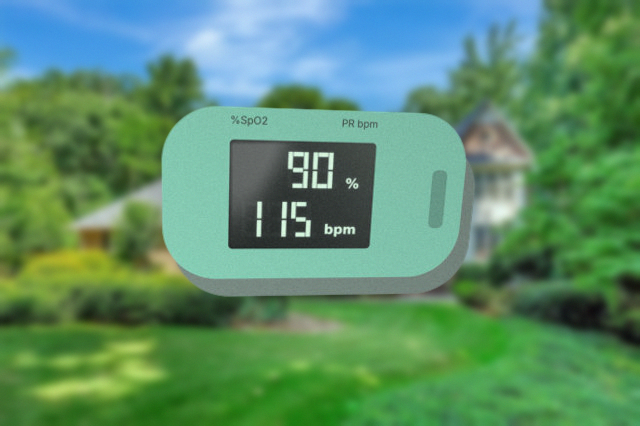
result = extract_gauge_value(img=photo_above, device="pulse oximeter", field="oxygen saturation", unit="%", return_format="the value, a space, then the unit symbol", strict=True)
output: 90 %
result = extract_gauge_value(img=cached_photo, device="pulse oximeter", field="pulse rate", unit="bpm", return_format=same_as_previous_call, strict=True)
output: 115 bpm
